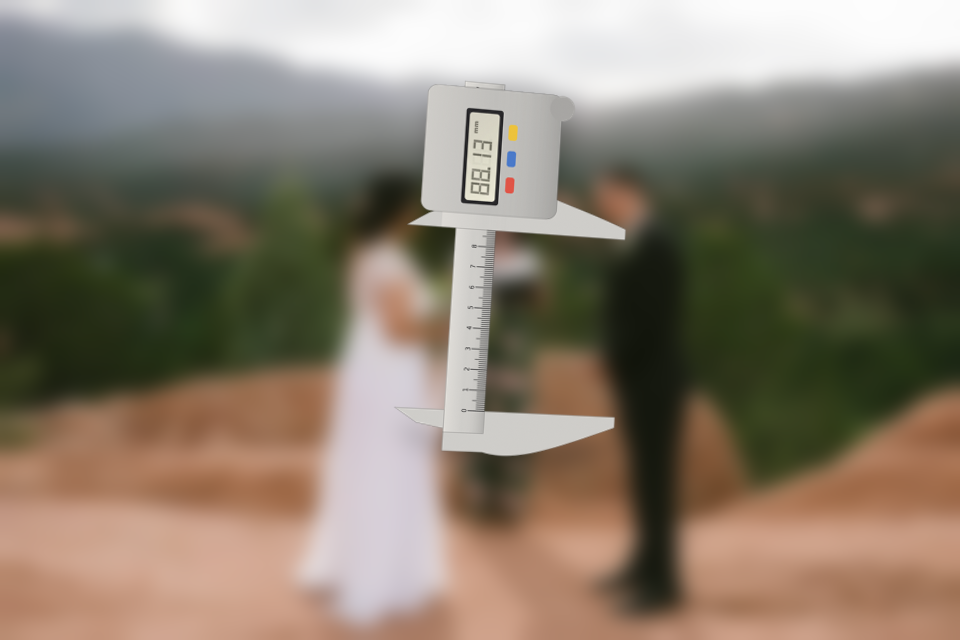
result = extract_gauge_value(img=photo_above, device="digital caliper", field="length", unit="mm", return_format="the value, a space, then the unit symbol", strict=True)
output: 88.13 mm
